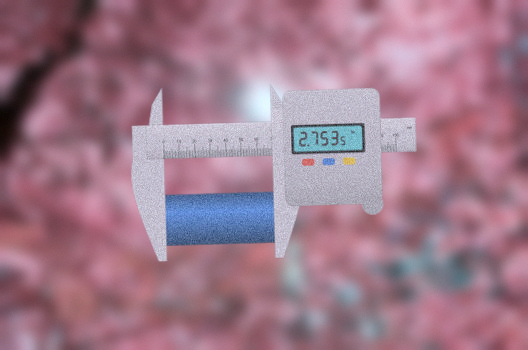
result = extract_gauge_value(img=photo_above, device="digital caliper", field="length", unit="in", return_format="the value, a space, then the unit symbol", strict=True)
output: 2.7535 in
